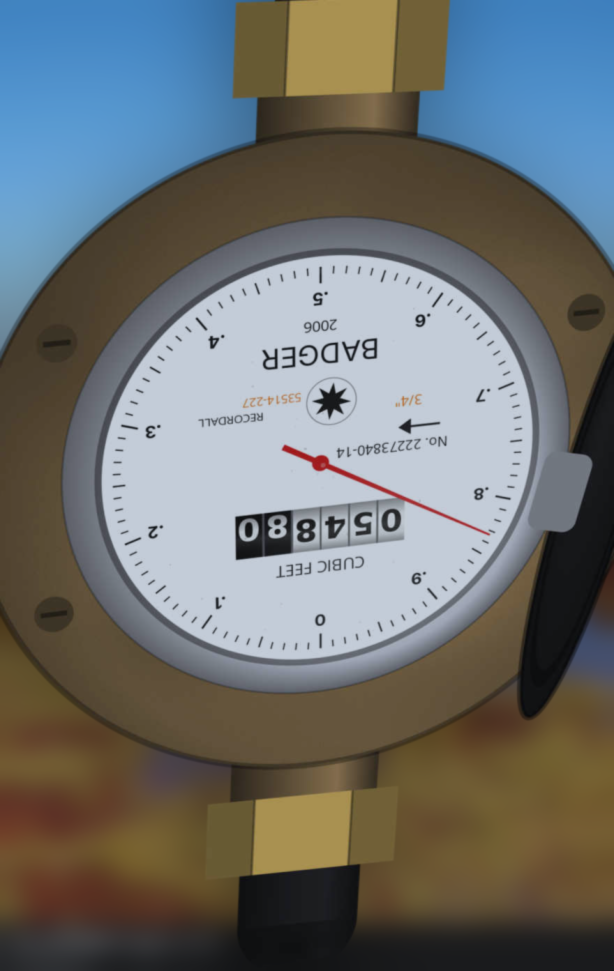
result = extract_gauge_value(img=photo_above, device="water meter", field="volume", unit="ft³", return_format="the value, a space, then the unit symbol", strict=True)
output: 54879.83 ft³
